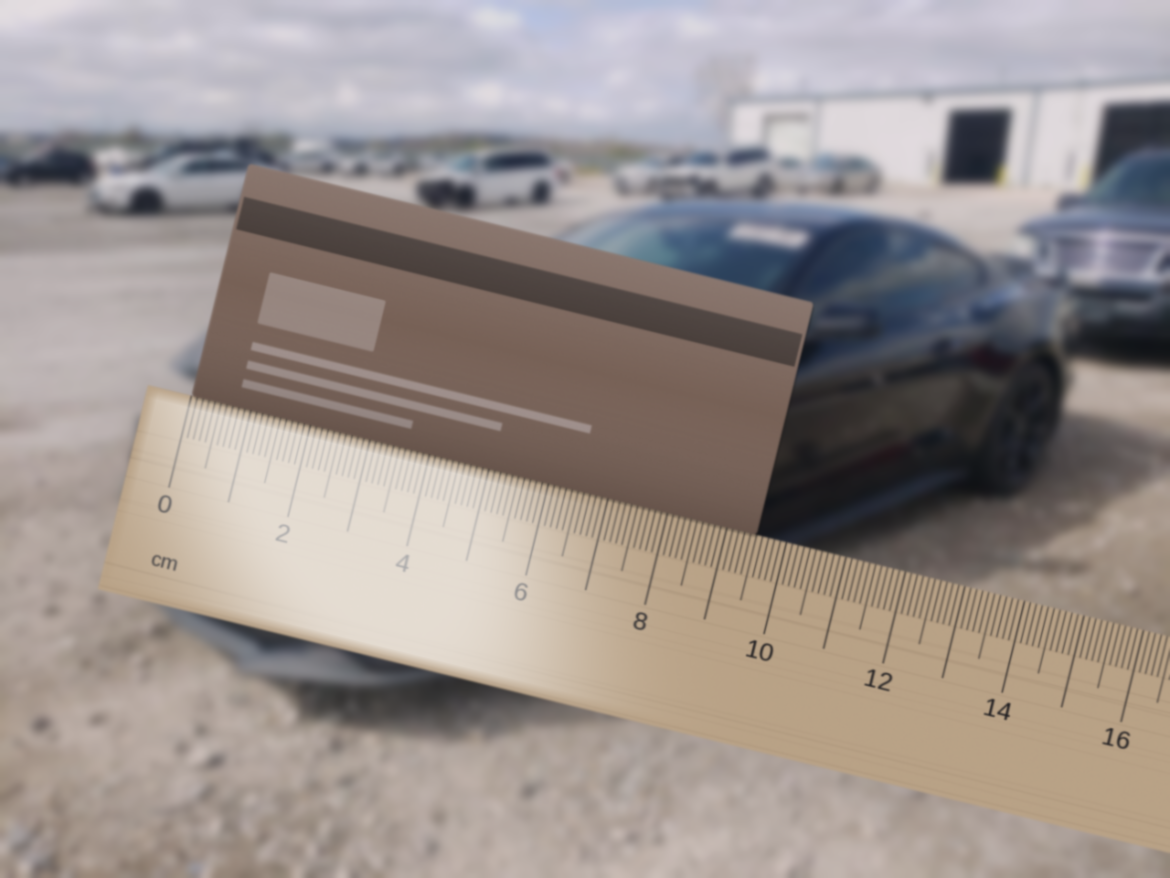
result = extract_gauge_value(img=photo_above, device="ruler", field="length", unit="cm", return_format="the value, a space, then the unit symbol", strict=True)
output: 9.5 cm
